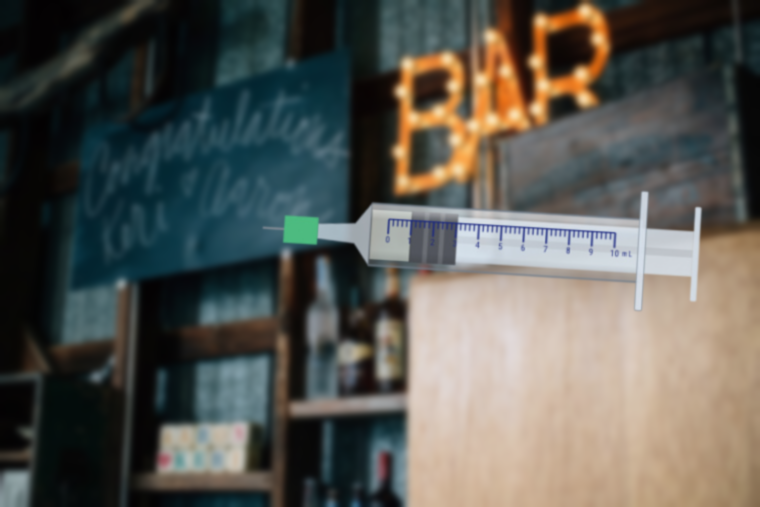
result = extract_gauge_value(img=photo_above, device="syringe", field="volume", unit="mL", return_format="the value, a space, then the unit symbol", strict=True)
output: 1 mL
